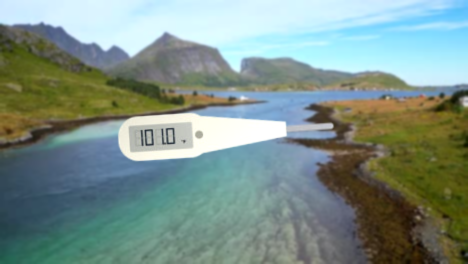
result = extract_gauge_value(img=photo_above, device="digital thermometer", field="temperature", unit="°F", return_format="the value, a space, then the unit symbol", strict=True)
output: 101.0 °F
